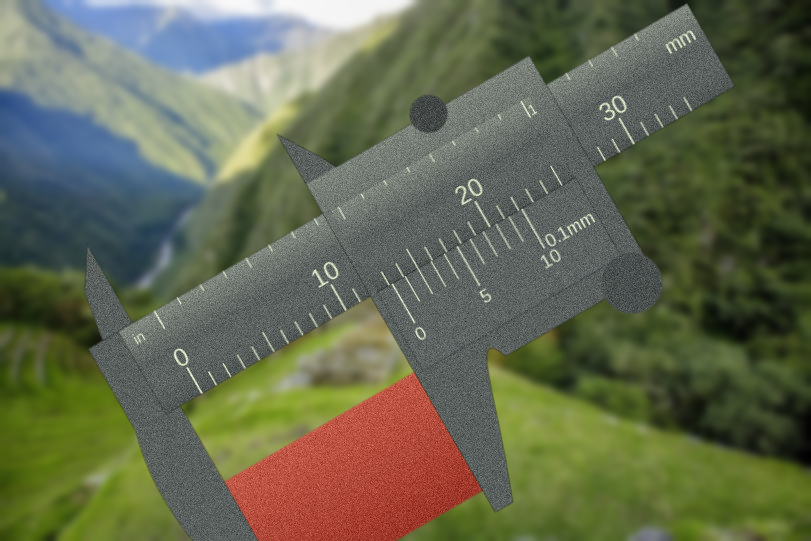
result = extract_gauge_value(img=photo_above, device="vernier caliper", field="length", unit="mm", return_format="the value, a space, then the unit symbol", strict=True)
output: 13.2 mm
